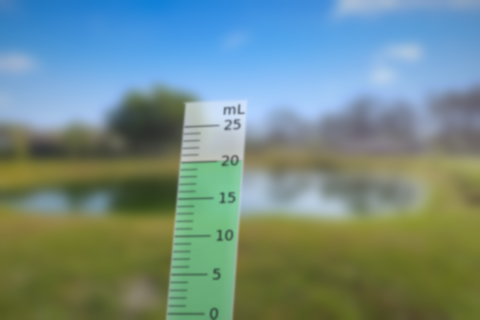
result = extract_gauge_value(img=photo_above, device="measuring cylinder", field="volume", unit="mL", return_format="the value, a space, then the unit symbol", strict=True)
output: 20 mL
